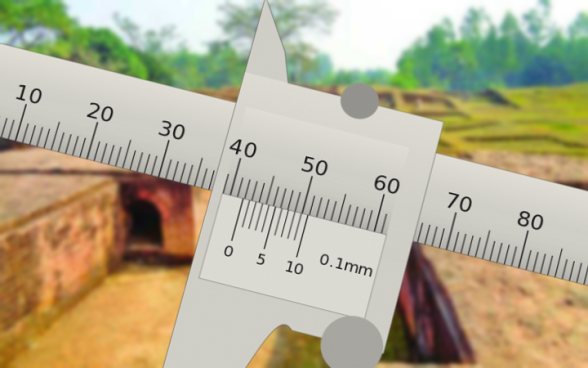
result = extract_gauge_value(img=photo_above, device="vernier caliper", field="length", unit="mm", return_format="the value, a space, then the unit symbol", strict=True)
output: 41.8 mm
